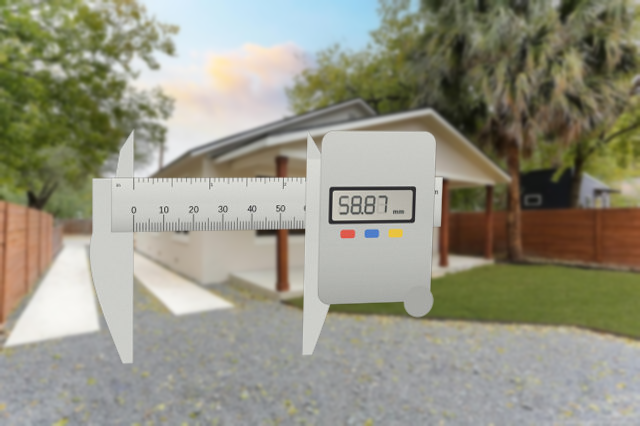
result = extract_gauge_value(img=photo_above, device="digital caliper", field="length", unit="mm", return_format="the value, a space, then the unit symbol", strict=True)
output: 58.87 mm
